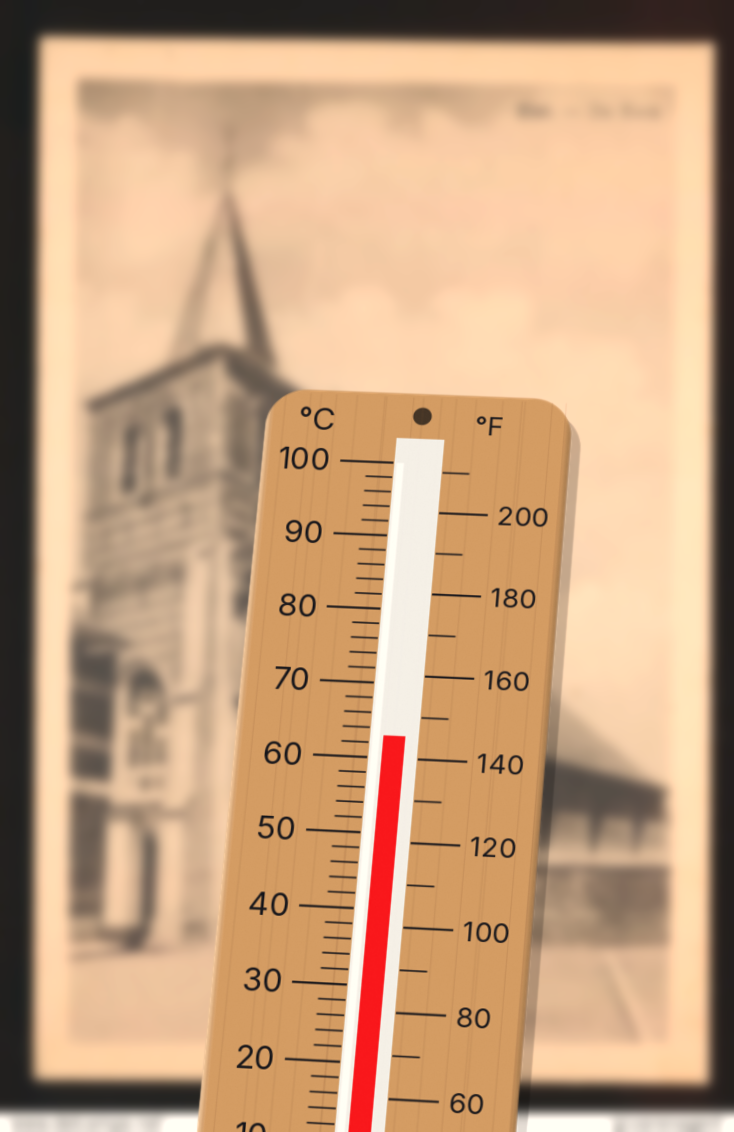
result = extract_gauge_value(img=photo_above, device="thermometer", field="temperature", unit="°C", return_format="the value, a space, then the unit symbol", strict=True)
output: 63 °C
